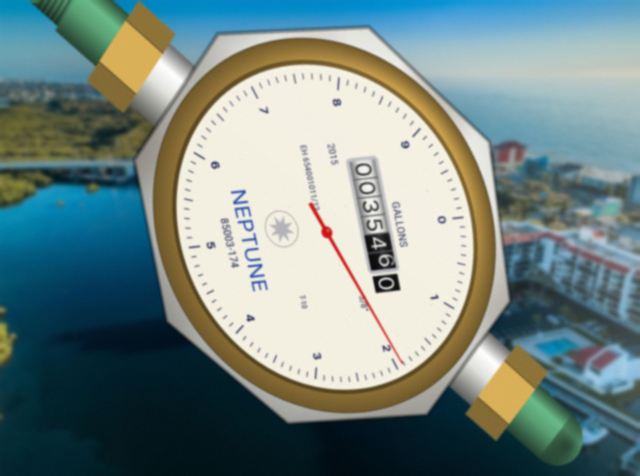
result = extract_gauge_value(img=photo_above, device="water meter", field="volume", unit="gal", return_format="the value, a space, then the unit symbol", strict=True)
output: 35461.9 gal
